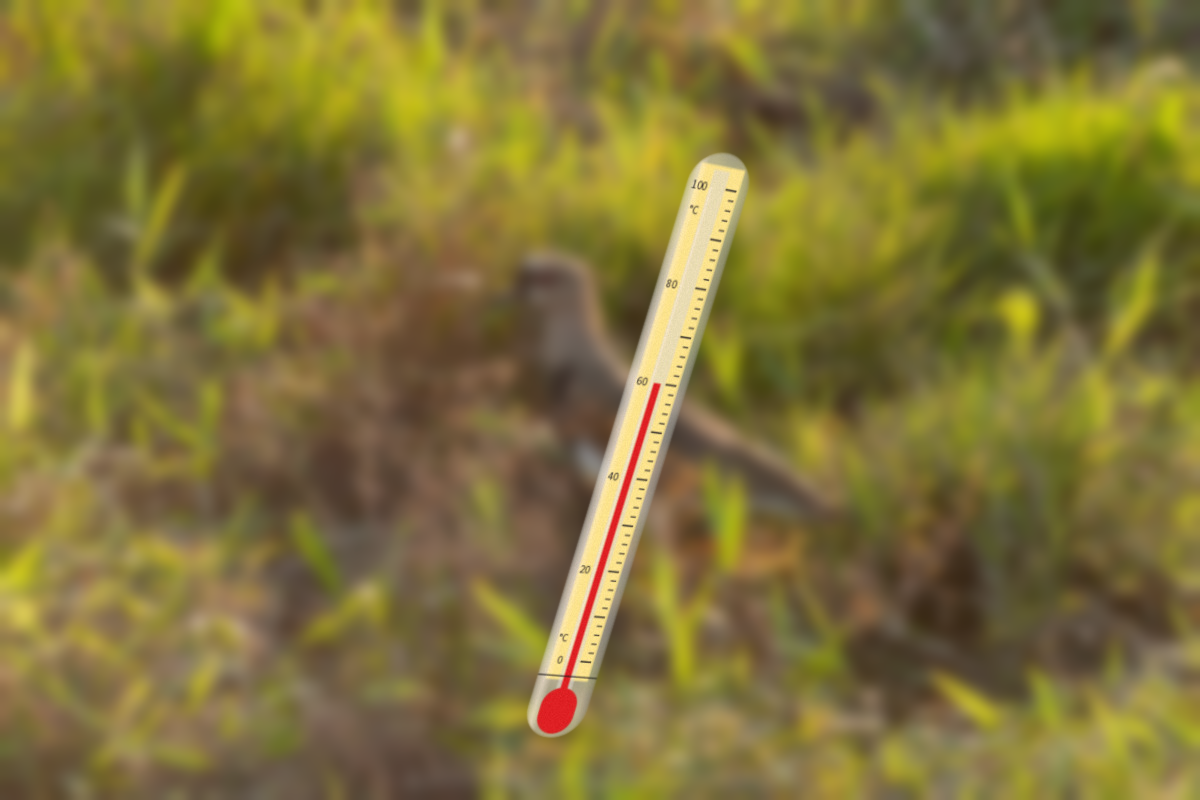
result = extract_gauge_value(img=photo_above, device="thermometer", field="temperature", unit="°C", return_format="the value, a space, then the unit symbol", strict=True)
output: 60 °C
